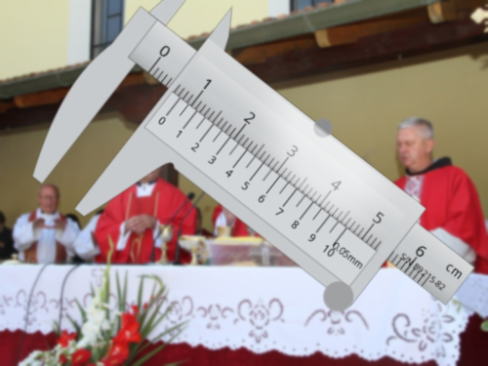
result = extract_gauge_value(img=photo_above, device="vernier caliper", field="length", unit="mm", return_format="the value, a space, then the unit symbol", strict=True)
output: 7.5 mm
